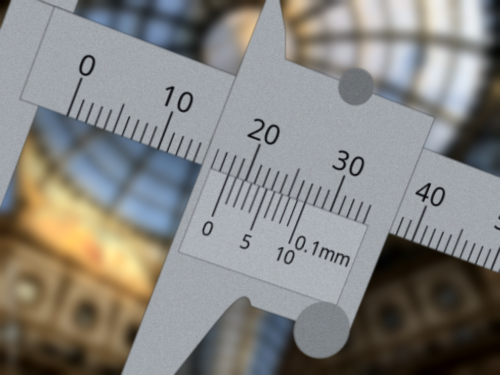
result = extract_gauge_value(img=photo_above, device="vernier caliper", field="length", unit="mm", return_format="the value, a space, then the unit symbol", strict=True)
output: 18.0 mm
